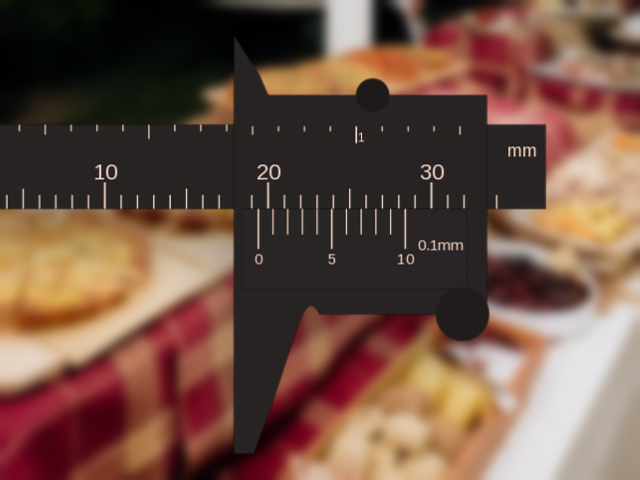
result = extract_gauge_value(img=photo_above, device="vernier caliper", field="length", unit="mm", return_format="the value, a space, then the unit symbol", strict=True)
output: 19.4 mm
